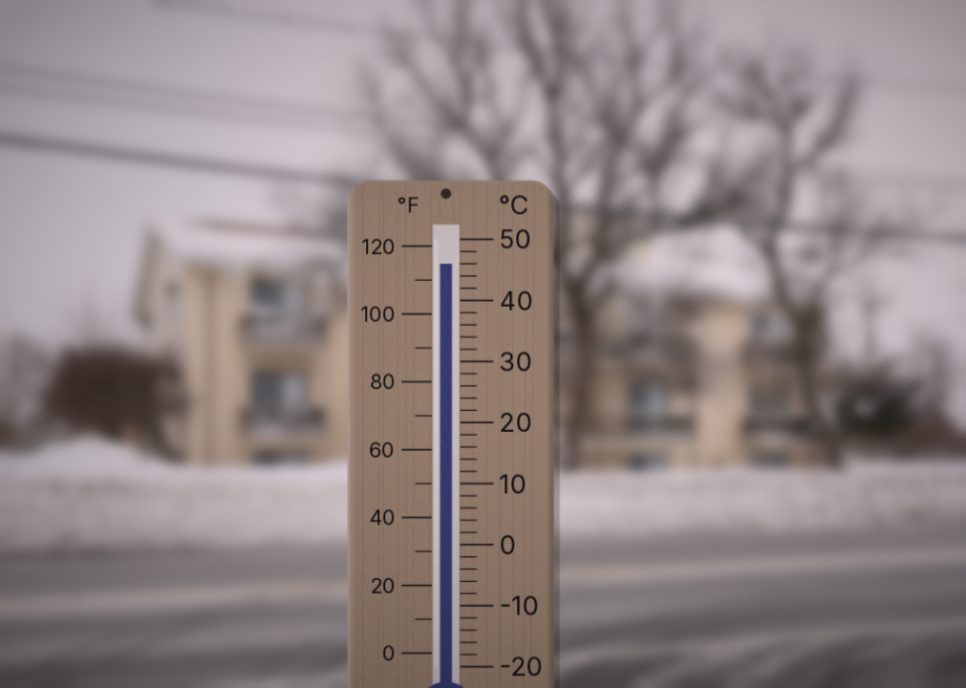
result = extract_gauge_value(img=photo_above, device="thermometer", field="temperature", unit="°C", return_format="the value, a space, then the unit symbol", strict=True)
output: 46 °C
